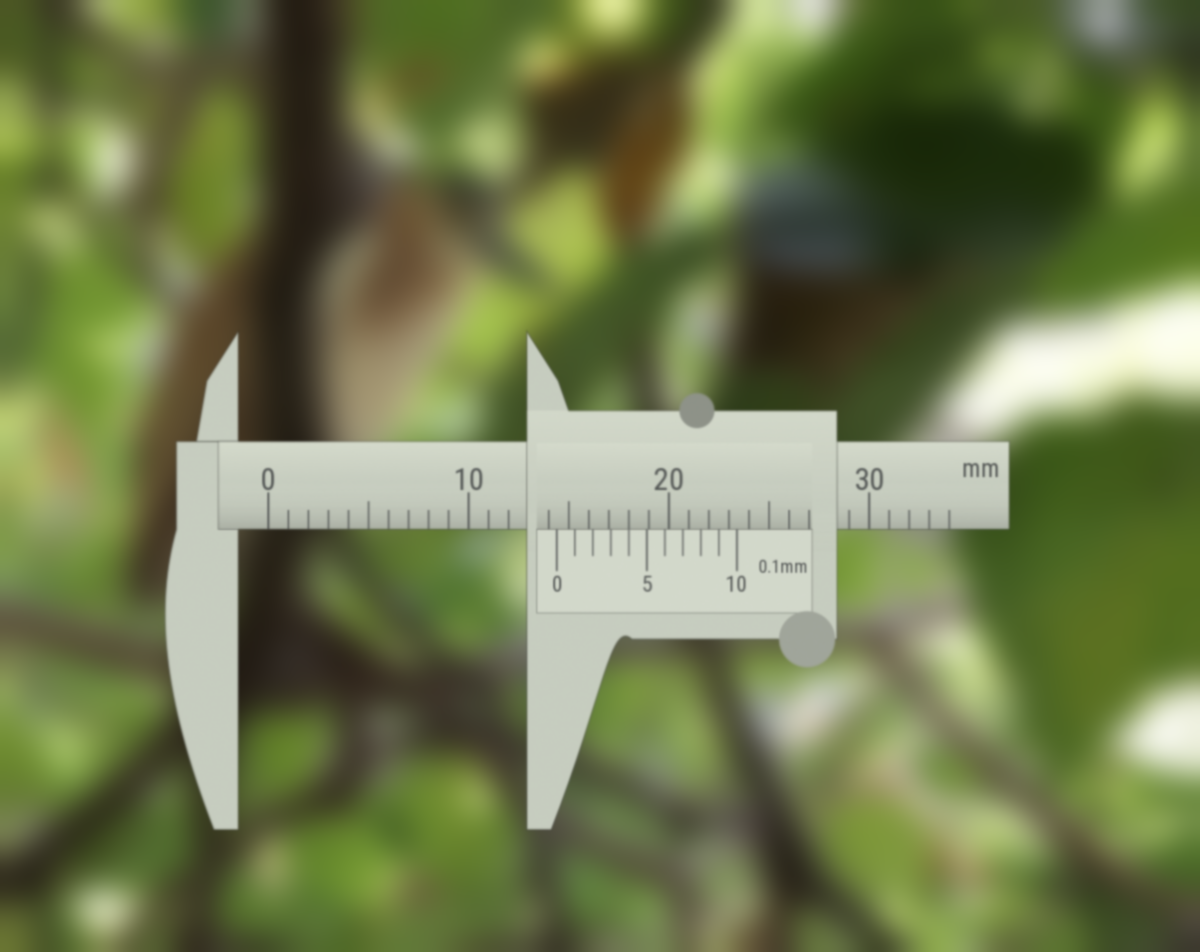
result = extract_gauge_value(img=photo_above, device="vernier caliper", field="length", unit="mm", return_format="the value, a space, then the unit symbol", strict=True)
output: 14.4 mm
